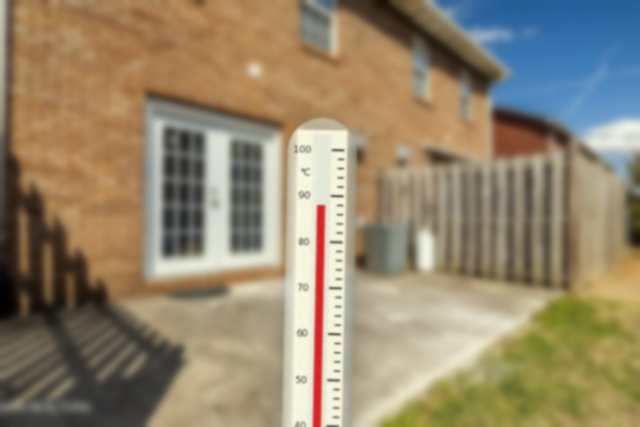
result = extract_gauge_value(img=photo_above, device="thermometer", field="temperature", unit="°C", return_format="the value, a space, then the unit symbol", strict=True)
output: 88 °C
